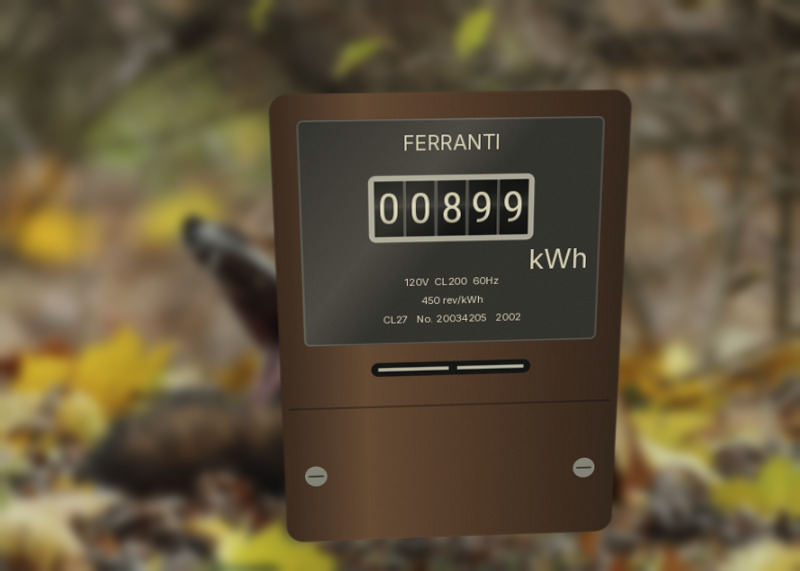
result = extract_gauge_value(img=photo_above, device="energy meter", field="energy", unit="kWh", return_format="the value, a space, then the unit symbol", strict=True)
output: 899 kWh
